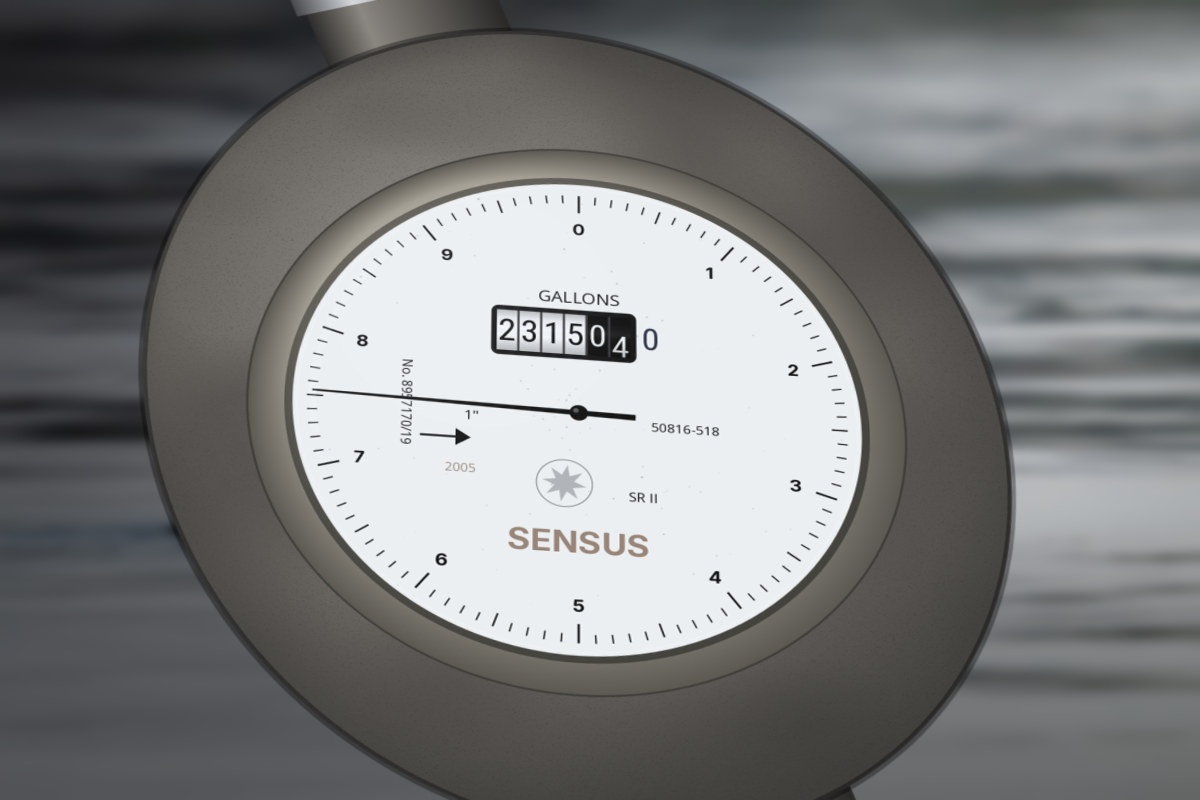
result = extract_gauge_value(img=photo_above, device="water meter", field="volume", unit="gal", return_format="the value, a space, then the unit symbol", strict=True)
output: 2315037.5 gal
